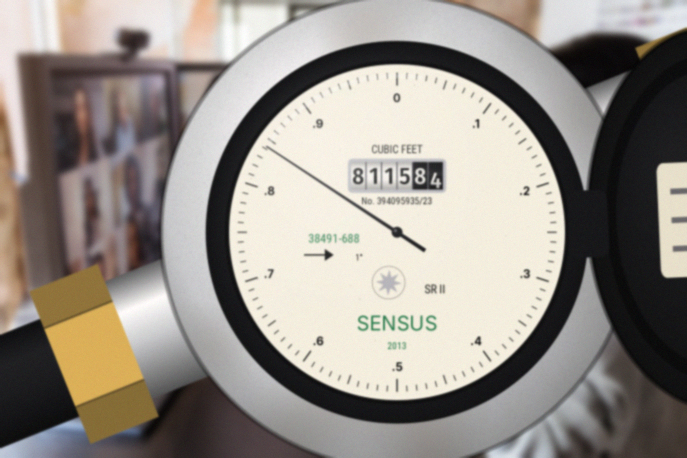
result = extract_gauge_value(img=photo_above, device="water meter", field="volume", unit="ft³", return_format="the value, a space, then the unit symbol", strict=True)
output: 811583.84 ft³
